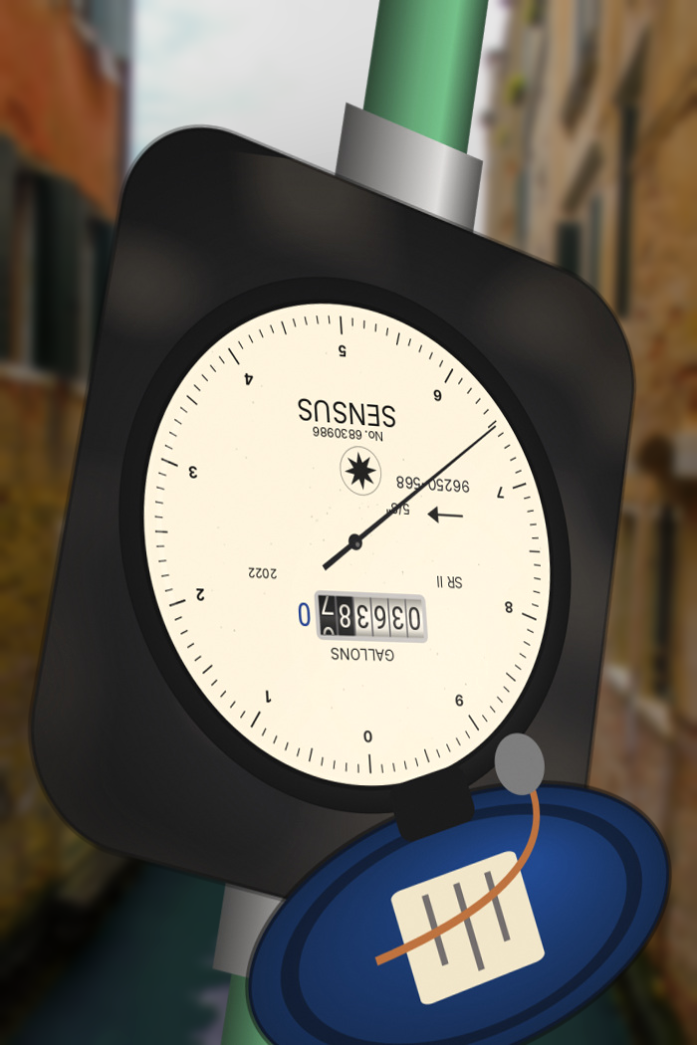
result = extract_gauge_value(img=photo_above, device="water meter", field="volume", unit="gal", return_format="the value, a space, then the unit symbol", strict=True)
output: 363866.5 gal
